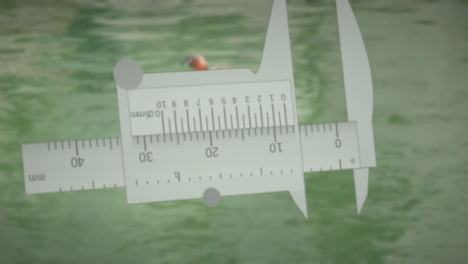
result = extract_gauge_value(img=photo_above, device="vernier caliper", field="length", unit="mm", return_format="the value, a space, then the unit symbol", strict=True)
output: 8.0 mm
